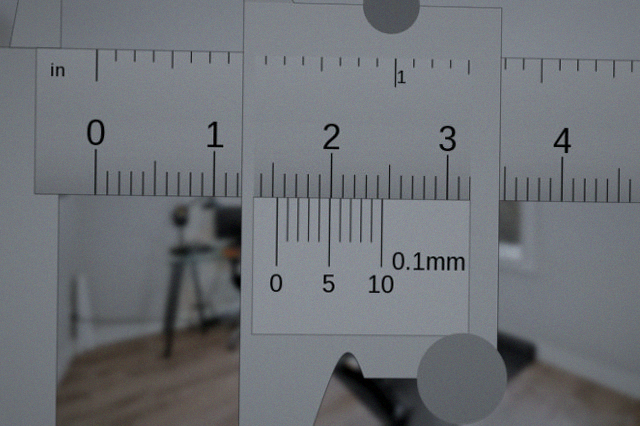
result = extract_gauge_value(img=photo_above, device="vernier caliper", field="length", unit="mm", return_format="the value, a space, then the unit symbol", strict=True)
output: 15.4 mm
